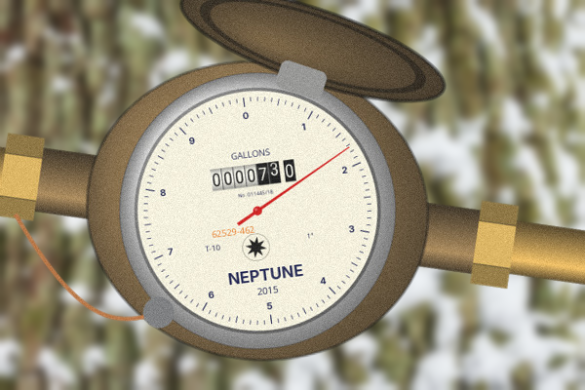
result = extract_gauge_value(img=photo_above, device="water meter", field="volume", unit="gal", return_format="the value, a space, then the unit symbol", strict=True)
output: 731.7 gal
